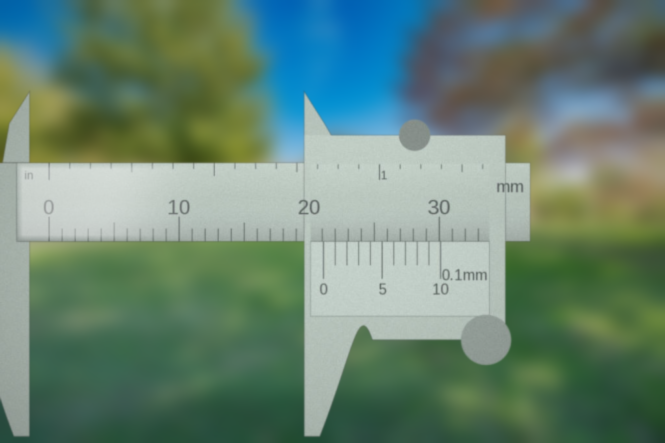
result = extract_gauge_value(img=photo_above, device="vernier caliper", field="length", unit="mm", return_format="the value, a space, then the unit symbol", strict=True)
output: 21.1 mm
